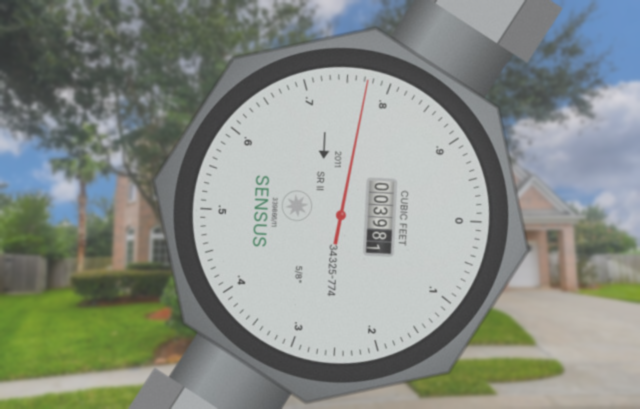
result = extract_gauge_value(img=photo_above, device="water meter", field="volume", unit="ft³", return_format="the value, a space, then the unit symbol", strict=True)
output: 3980.77 ft³
